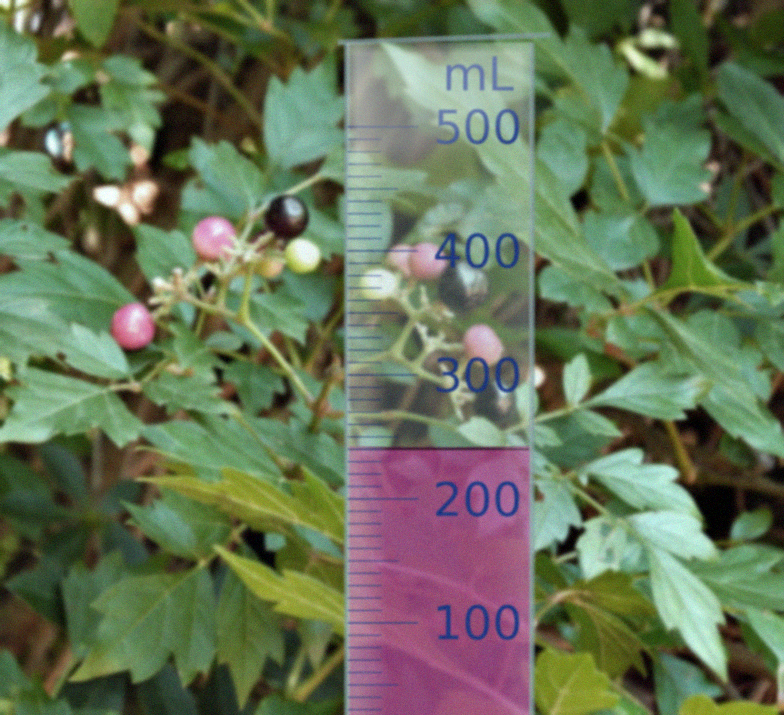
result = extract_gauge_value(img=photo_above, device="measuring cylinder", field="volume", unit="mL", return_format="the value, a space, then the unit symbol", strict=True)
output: 240 mL
